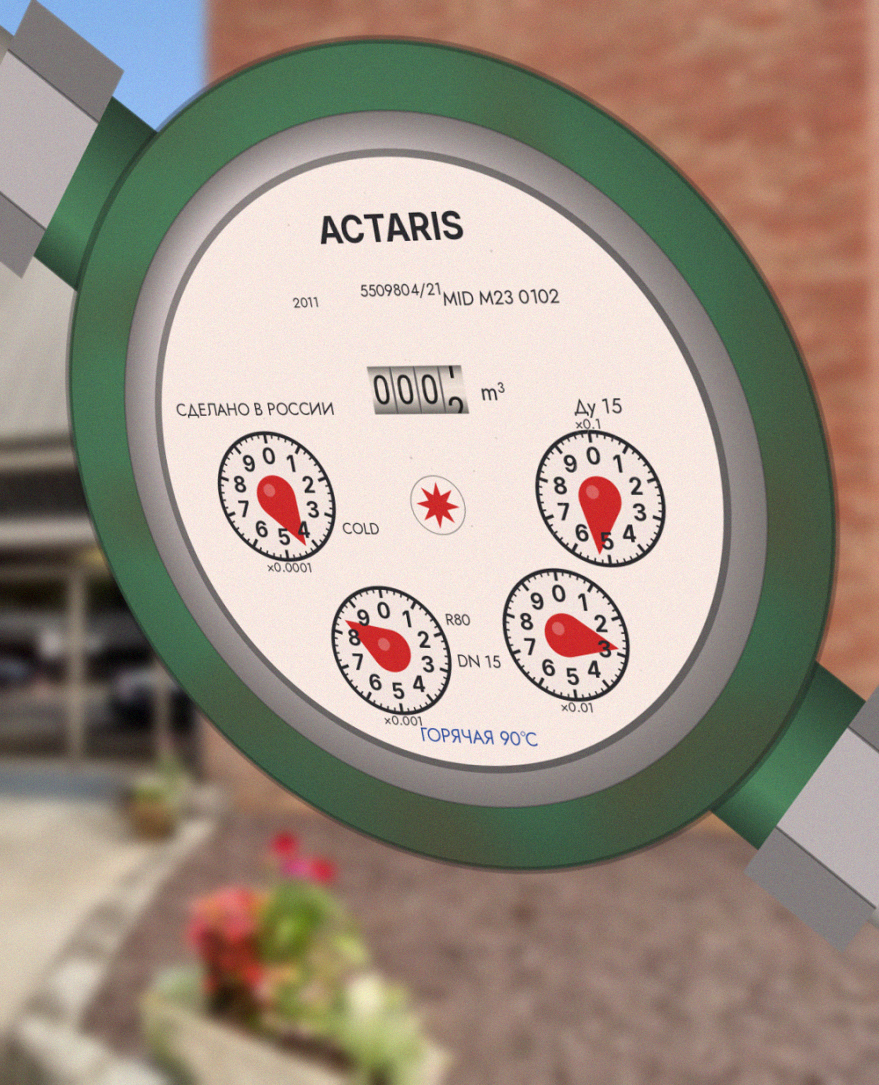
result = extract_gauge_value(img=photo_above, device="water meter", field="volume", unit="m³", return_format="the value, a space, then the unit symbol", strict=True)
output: 1.5284 m³
